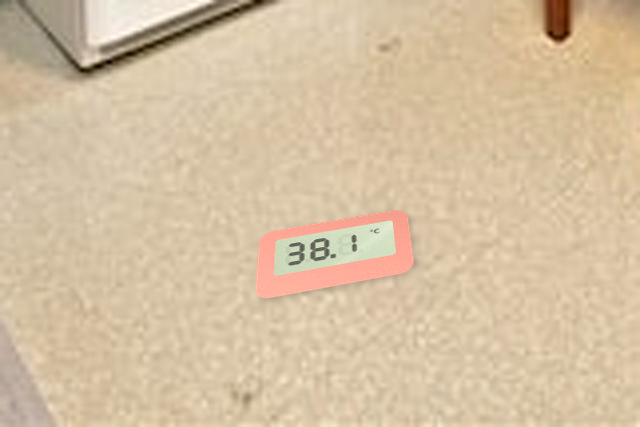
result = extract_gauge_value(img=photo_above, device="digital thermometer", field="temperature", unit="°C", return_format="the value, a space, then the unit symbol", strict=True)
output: 38.1 °C
